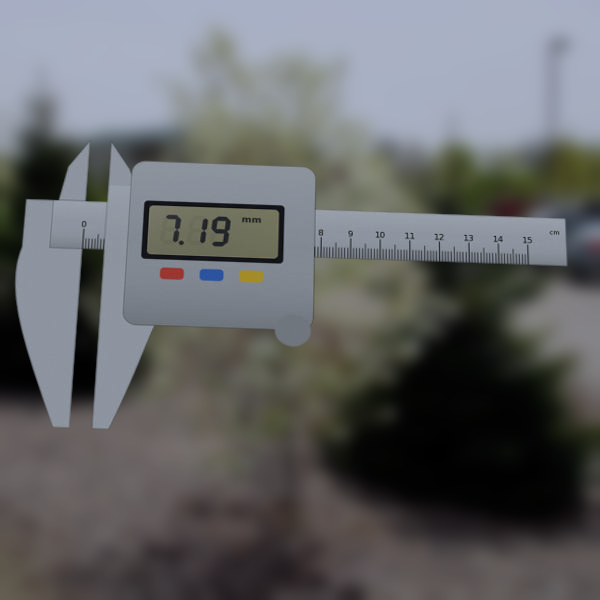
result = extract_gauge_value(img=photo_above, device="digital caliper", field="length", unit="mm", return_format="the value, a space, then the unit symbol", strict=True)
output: 7.19 mm
